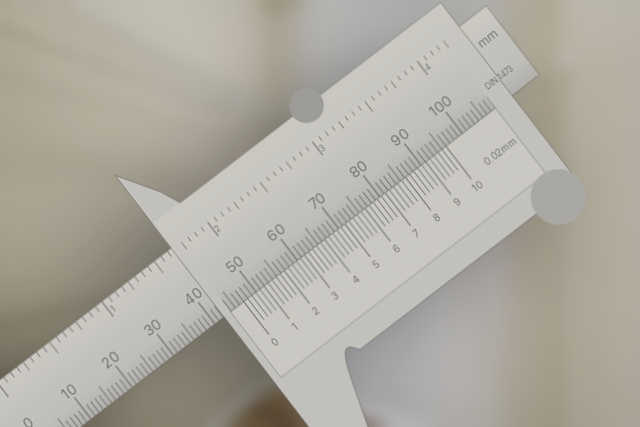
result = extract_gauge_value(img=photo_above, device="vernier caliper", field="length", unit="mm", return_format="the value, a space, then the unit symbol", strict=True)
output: 47.0 mm
